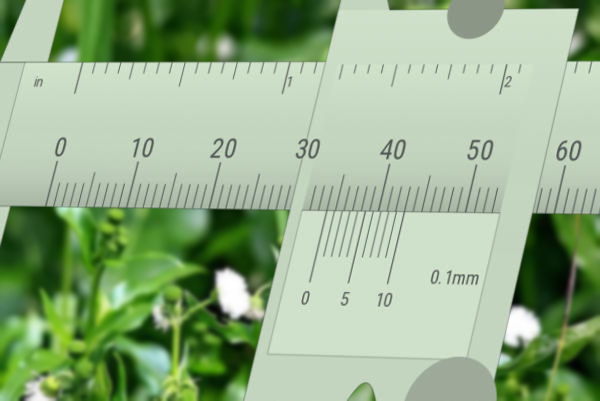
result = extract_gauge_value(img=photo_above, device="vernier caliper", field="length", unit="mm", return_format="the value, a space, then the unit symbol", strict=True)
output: 34.0 mm
